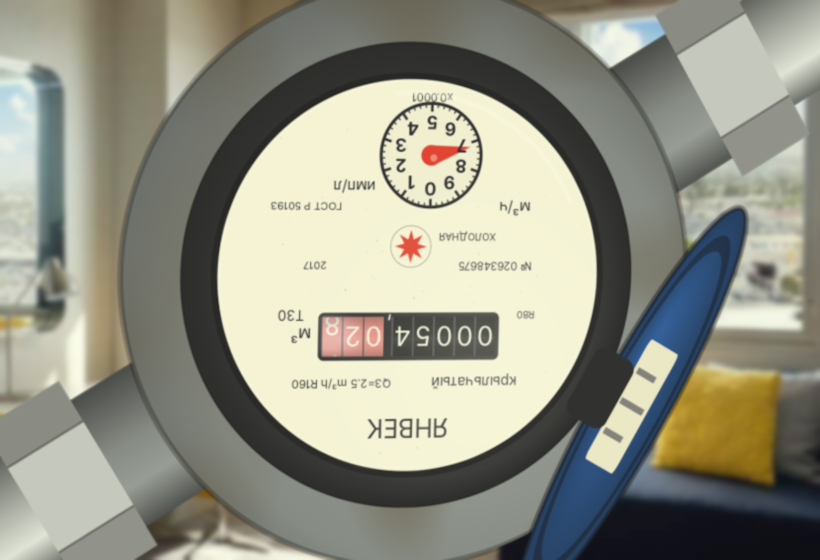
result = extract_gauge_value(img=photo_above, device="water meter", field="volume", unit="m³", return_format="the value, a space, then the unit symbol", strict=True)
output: 54.0277 m³
